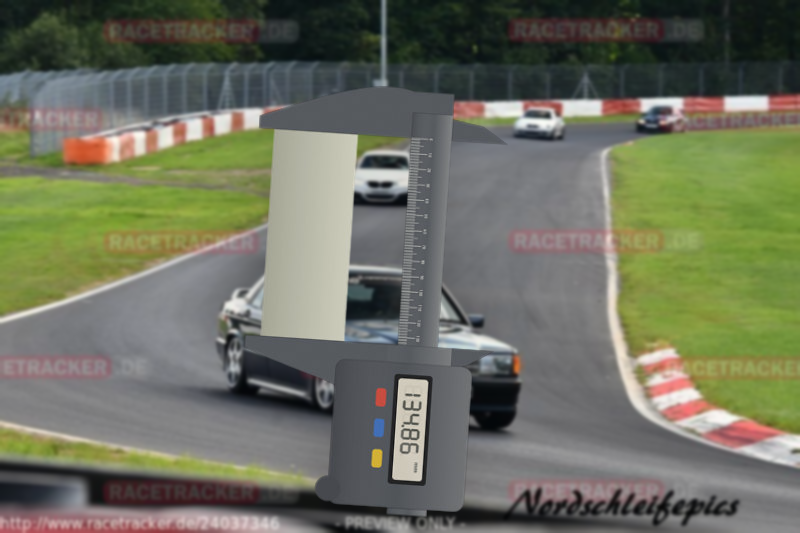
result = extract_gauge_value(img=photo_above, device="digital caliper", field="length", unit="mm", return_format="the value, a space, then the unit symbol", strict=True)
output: 134.86 mm
